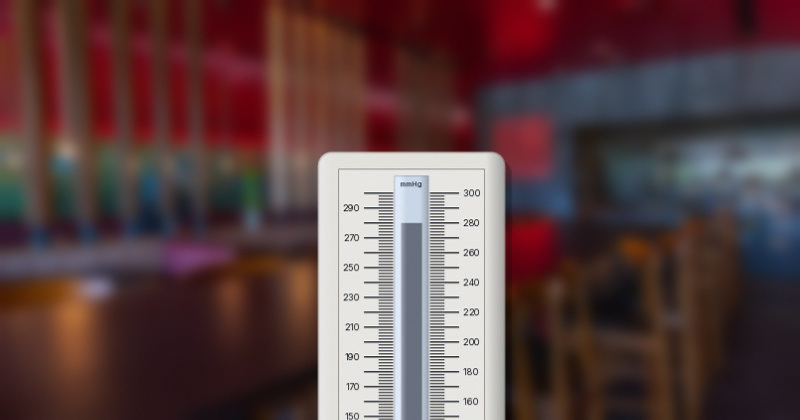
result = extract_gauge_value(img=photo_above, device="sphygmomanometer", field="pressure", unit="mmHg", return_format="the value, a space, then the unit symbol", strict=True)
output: 280 mmHg
